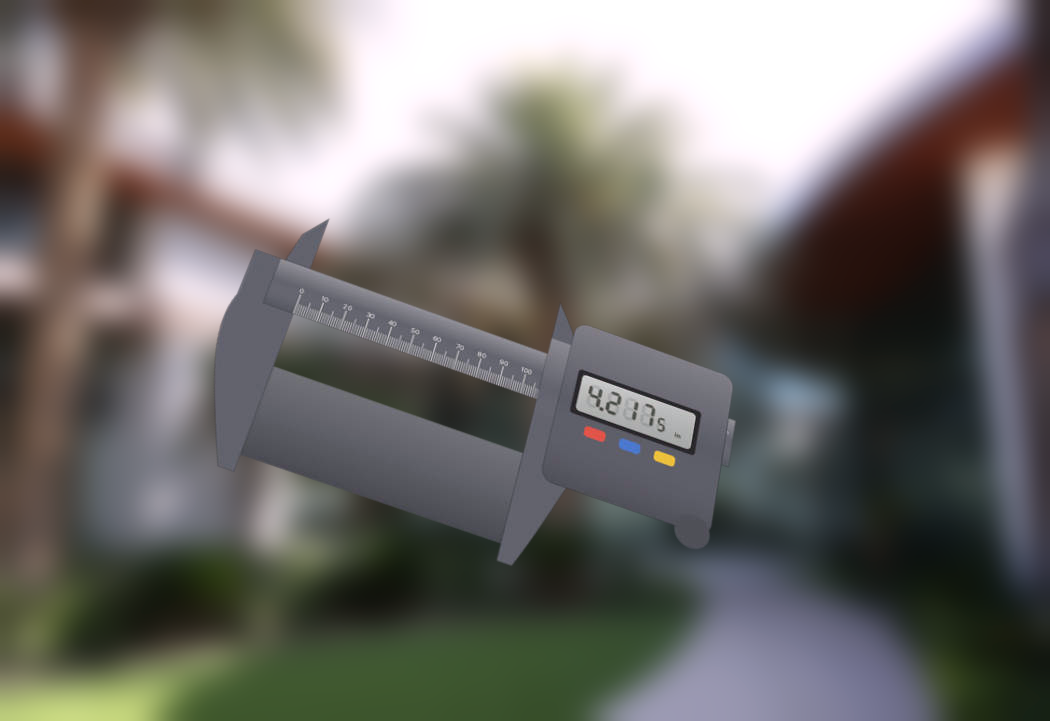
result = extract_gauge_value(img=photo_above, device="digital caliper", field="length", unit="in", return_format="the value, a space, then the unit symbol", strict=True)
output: 4.2175 in
